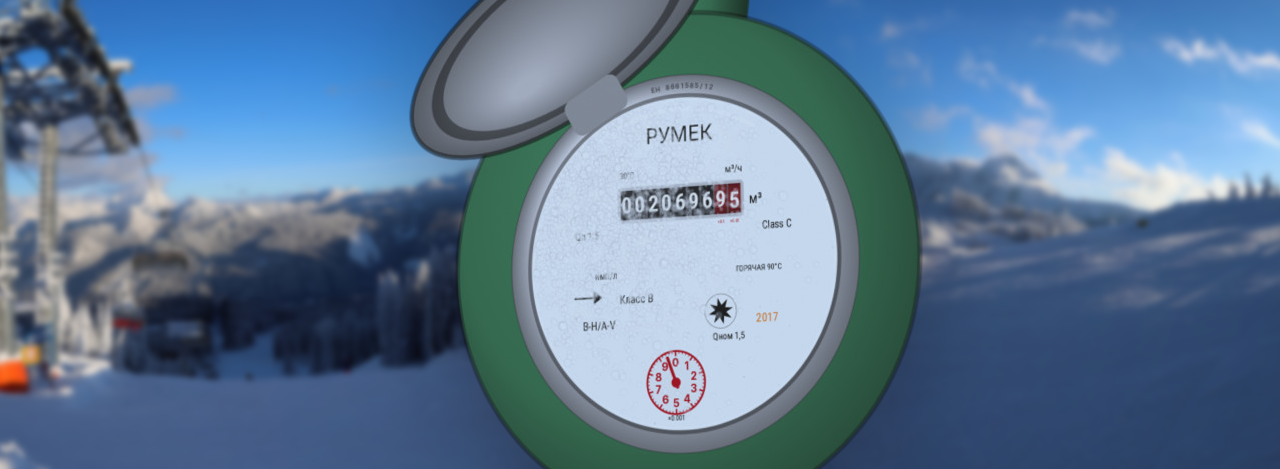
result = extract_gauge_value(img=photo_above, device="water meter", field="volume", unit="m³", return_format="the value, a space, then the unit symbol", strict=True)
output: 20696.949 m³
